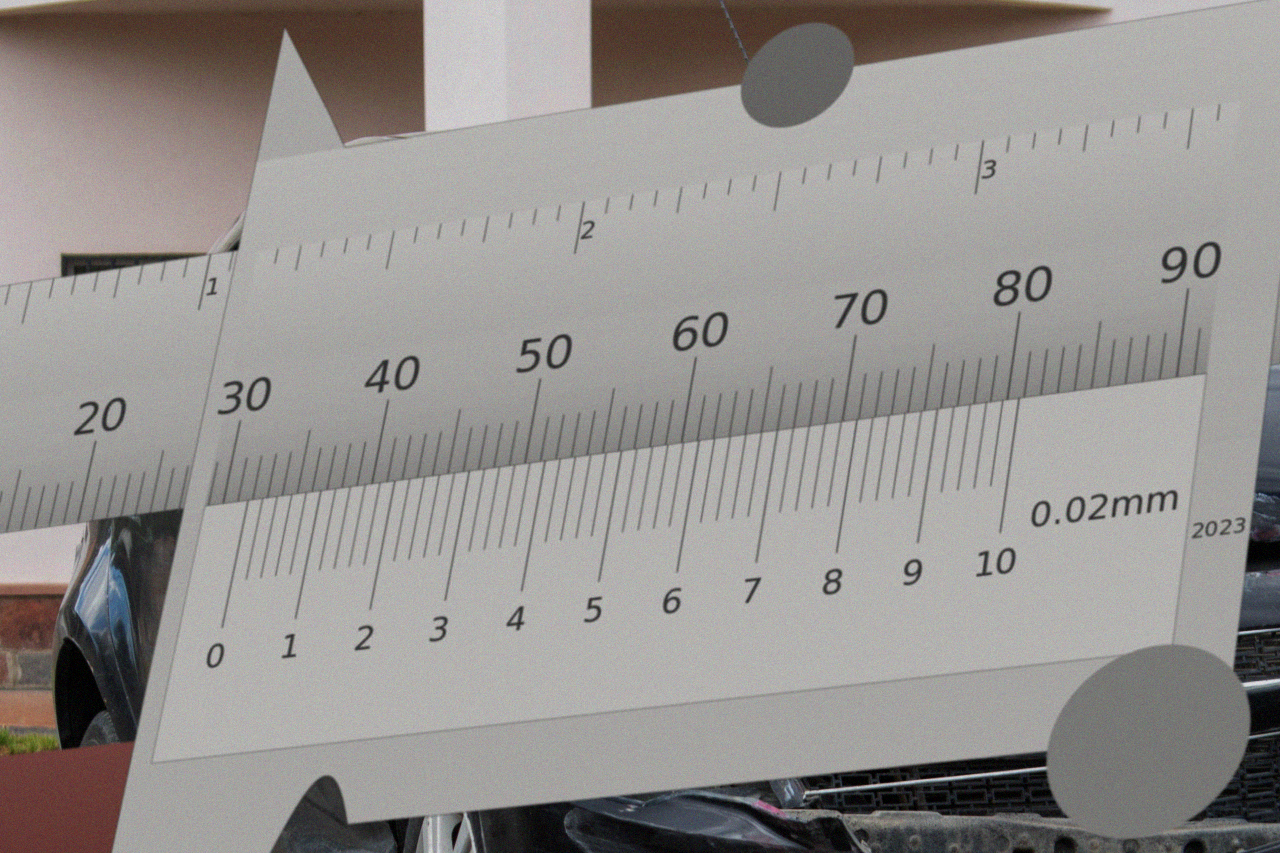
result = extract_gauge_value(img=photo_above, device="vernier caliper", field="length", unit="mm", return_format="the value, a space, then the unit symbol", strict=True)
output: 31.7 mm
